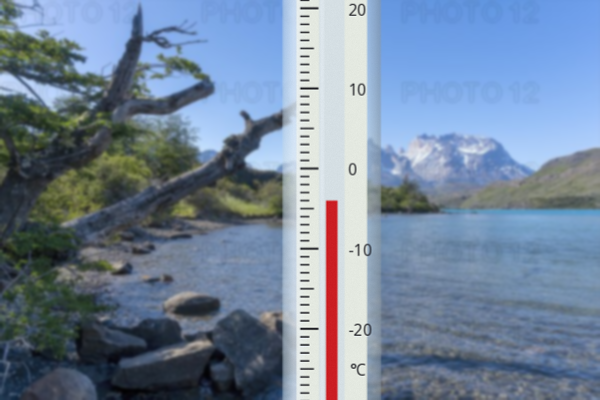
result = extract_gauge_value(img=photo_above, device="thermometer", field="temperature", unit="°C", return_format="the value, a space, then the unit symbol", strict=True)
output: -4 °C
